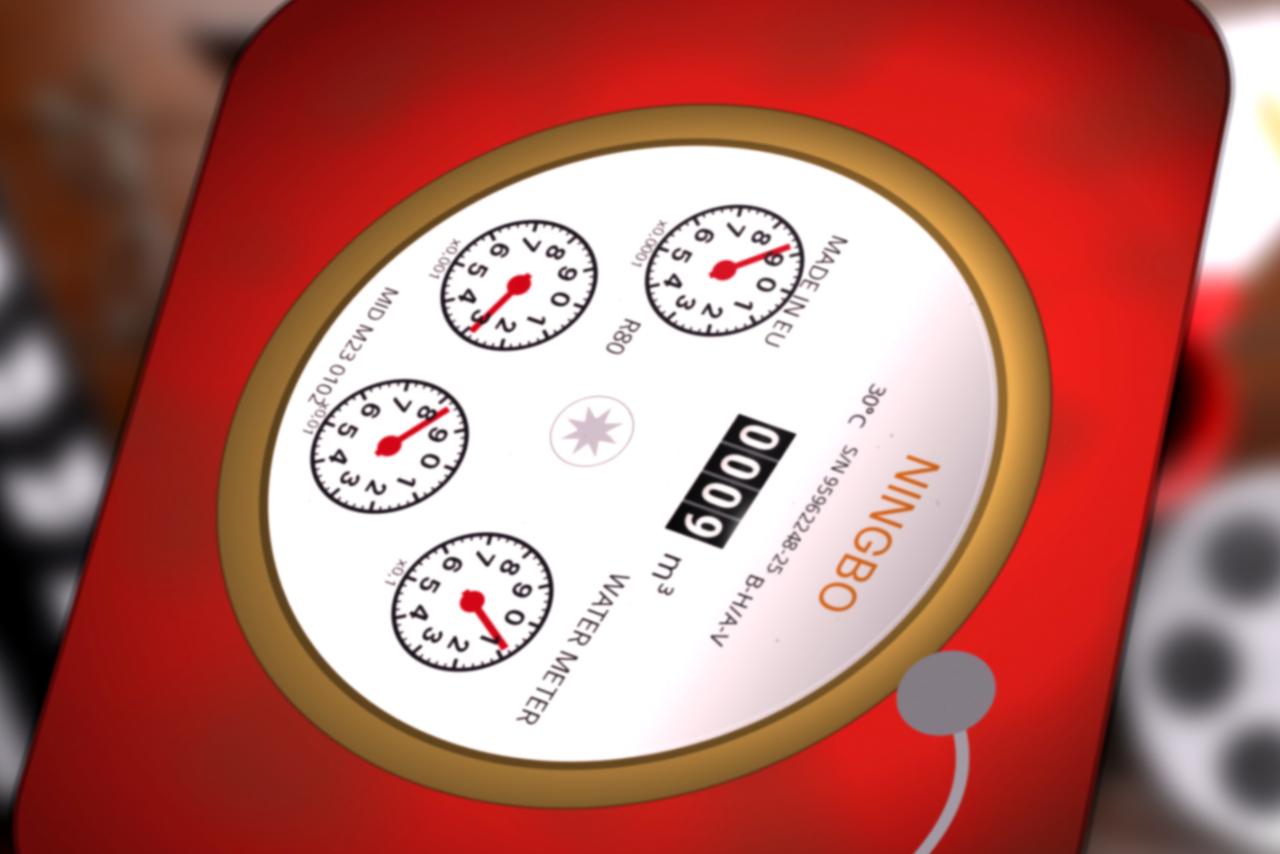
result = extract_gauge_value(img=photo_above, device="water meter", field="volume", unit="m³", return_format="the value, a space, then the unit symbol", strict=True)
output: 9.0828 m³
